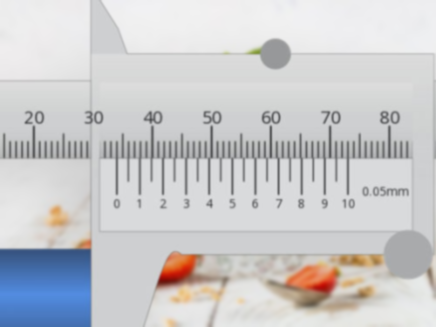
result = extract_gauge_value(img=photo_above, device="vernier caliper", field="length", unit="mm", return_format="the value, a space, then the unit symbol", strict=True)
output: 34.0 mm
